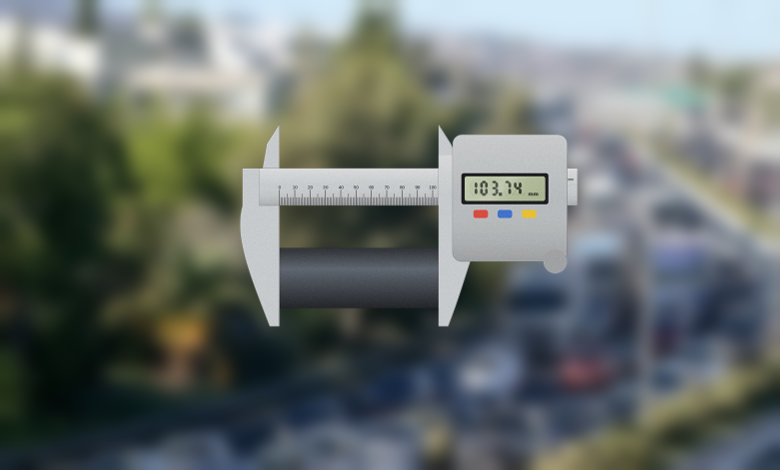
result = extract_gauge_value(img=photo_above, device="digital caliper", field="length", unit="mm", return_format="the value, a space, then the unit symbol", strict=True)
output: 103.74 mm
